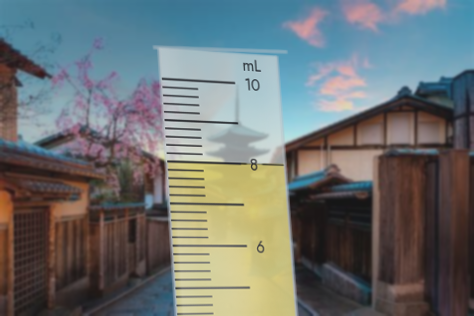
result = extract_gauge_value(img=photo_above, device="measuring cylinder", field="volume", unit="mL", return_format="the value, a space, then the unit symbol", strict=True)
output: 8 mL
